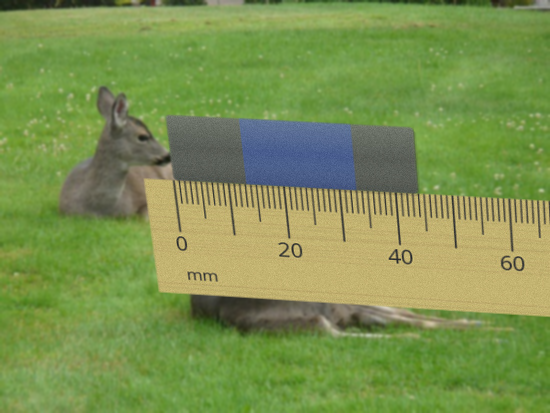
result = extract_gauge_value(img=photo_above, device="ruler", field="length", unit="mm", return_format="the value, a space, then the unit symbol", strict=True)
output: 44 mm
